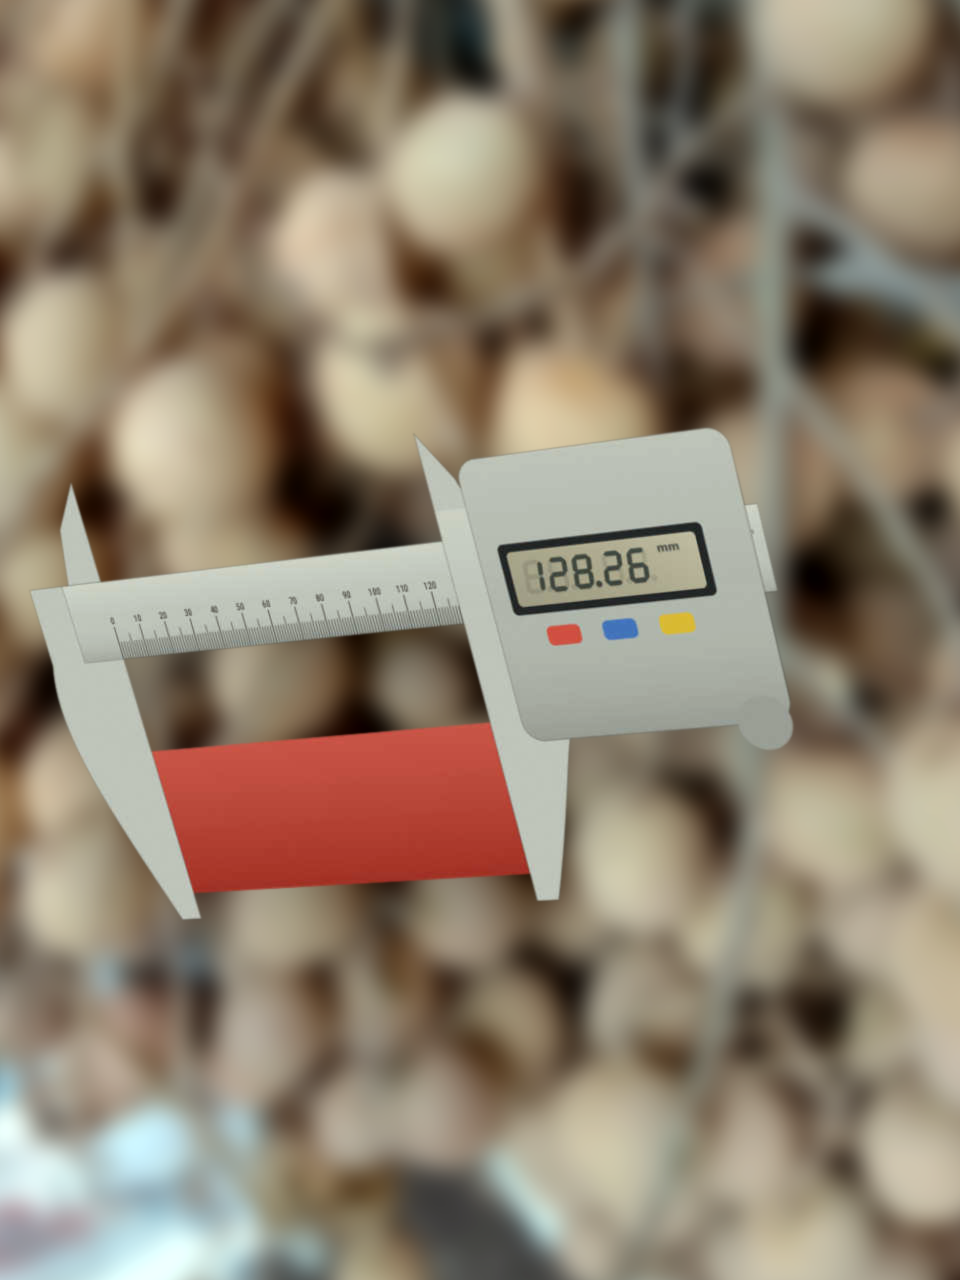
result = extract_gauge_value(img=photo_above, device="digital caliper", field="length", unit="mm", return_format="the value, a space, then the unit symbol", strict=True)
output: 128.26 mm
